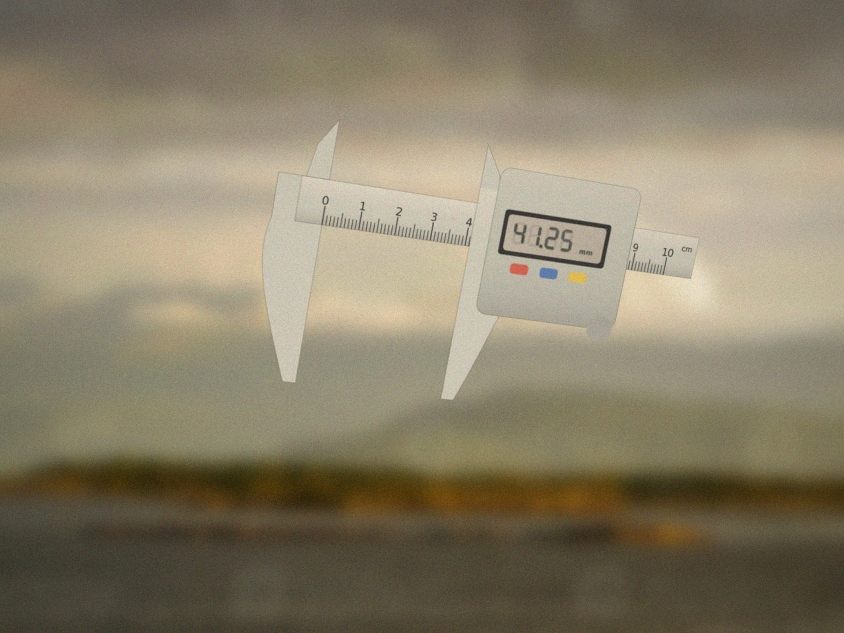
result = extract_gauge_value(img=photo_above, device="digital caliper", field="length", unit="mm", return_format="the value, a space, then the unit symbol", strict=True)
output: 41.25 mm
